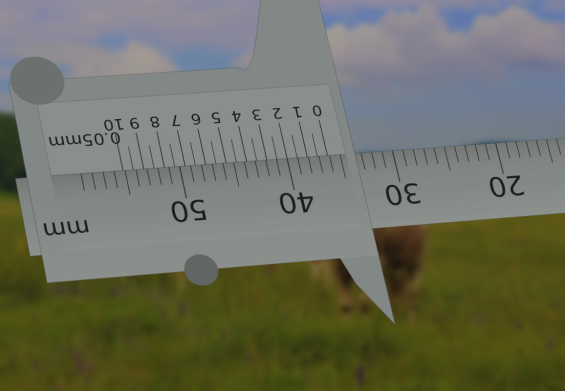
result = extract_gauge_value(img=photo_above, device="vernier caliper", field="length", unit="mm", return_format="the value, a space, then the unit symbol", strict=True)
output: 36.2 mm
